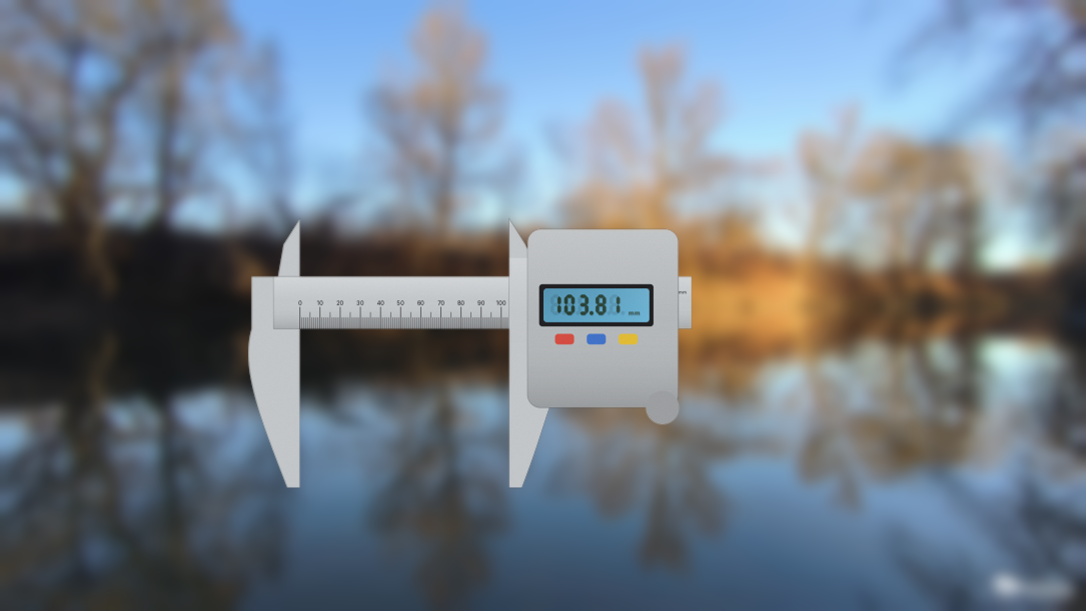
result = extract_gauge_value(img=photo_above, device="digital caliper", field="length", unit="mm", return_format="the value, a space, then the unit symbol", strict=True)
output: 103.81 mm
